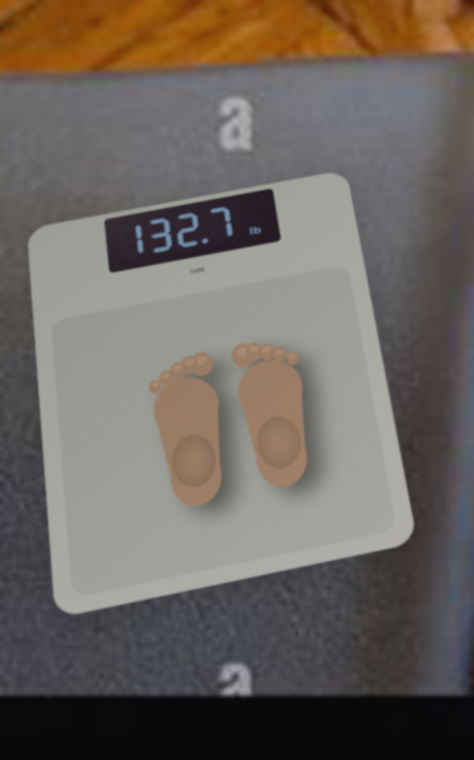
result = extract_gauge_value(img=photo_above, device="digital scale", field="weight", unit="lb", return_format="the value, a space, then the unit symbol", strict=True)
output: 132.7 lb
